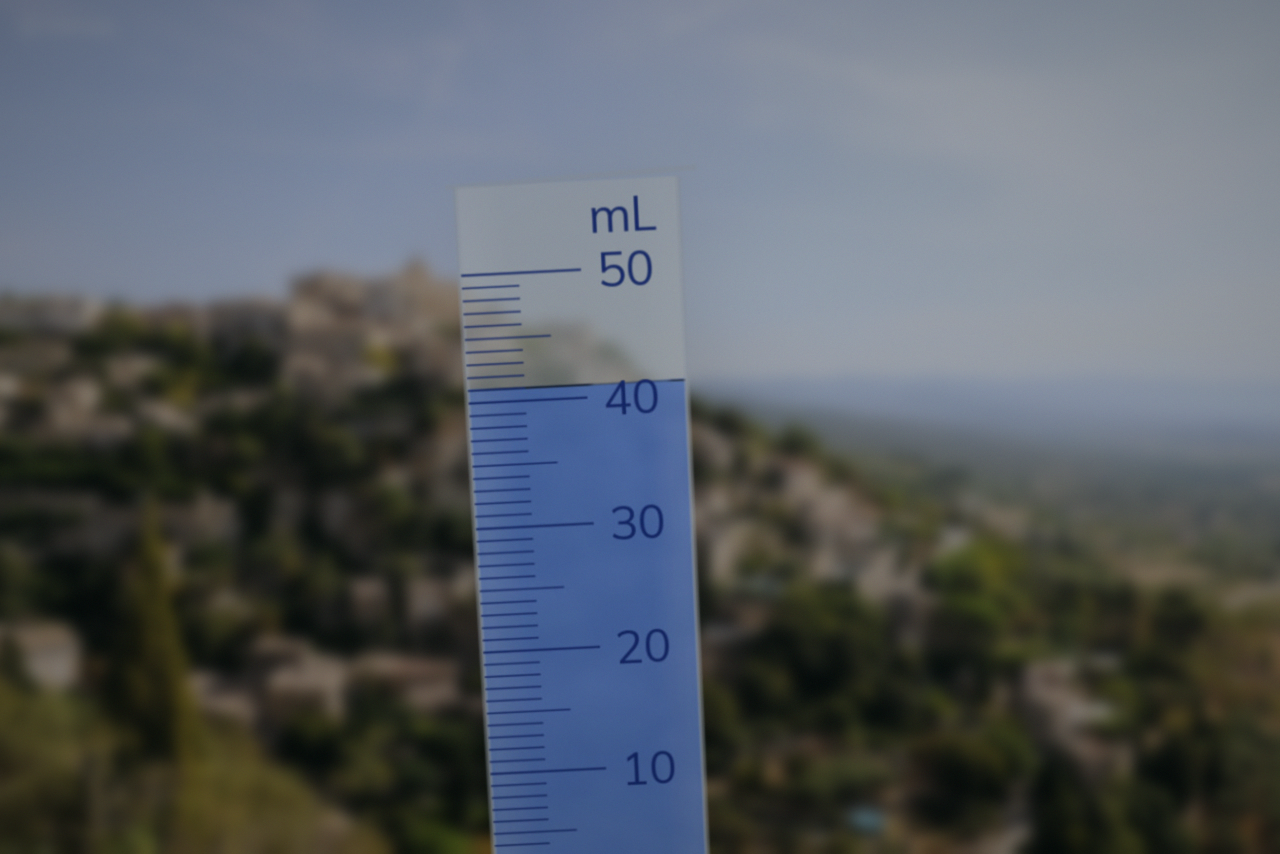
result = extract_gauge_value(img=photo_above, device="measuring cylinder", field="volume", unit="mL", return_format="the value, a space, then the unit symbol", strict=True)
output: 41 mL
